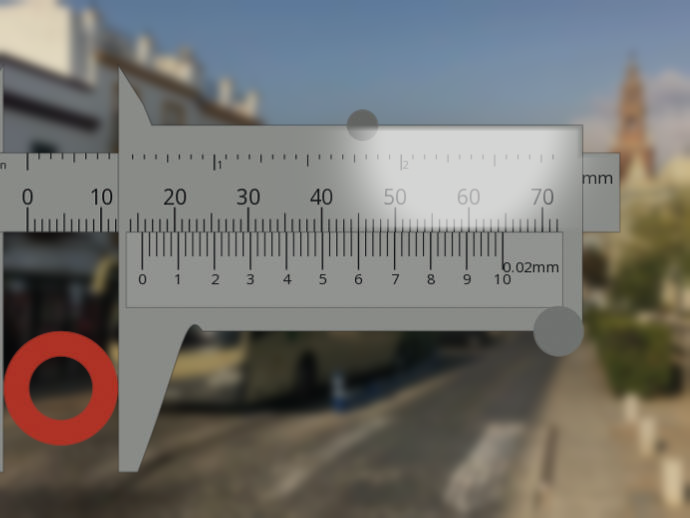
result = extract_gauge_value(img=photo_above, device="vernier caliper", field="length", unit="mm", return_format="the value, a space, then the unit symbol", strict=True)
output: 15.6 mm
